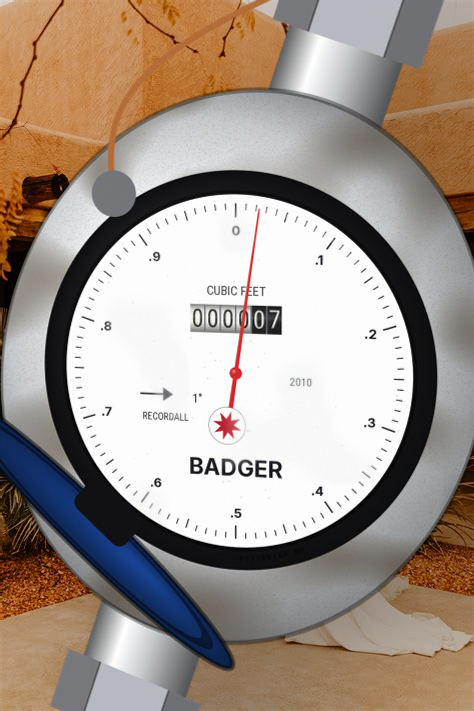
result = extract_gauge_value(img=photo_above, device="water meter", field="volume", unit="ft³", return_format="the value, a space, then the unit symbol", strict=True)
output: 7.02 ft³
